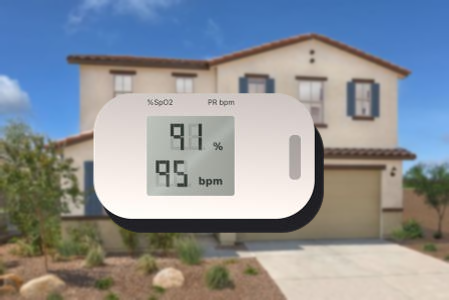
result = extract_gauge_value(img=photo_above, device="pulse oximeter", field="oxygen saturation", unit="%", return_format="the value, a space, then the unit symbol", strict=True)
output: 91 %
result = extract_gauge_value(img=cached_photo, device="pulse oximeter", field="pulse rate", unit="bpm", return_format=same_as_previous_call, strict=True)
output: 95 bpm
